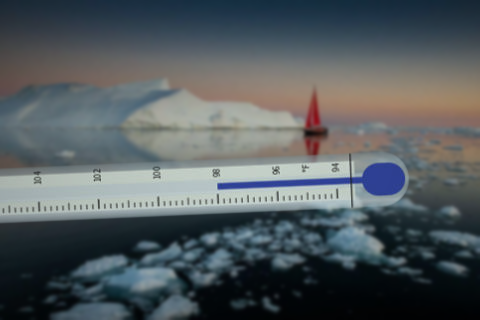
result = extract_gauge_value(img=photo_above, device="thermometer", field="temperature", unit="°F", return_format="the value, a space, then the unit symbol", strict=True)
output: 98 °F
